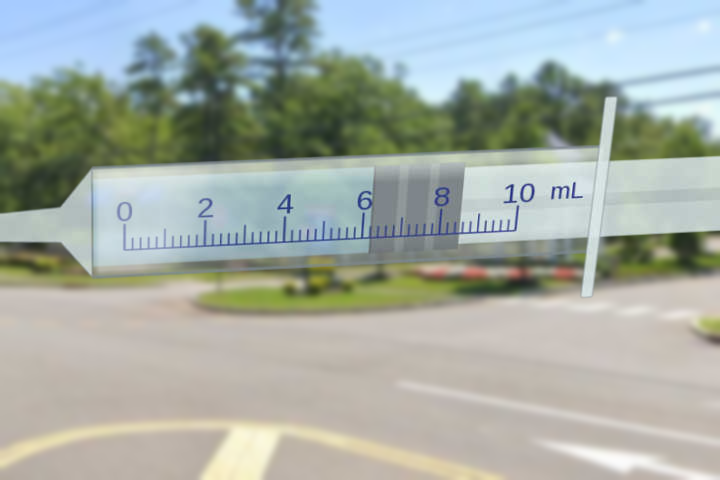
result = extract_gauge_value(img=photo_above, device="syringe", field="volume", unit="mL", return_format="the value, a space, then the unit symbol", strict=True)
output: 6.2 mL
